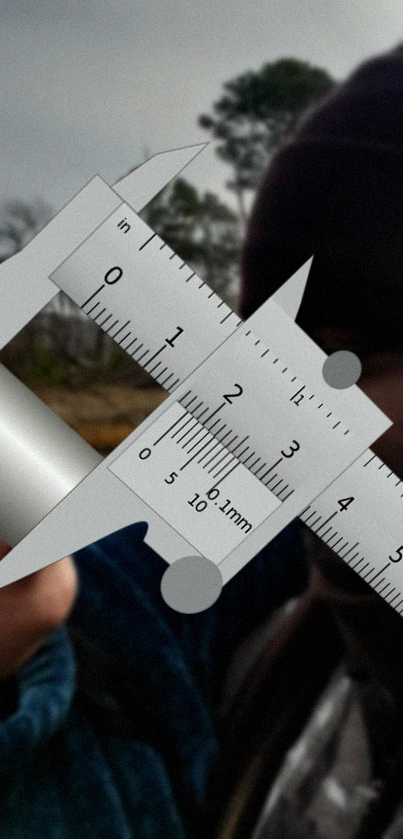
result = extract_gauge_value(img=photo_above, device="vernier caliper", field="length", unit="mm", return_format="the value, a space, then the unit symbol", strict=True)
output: 17.6 mm
